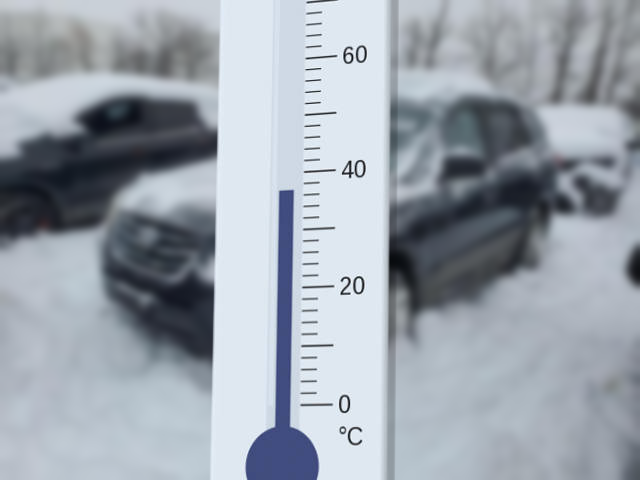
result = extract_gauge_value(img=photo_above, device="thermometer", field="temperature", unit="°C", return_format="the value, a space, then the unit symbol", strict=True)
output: 37 °C
